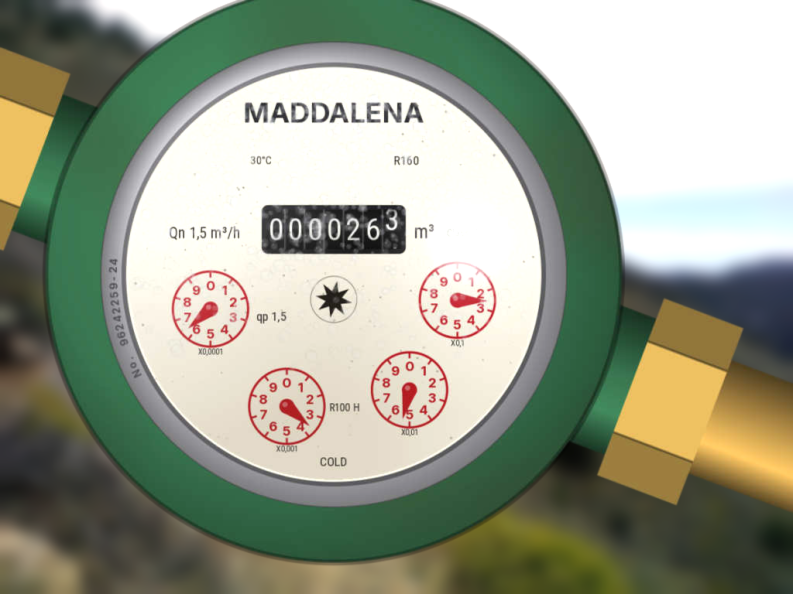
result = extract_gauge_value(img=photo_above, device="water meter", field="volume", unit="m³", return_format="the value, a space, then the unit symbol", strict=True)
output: 263.2536 m³
